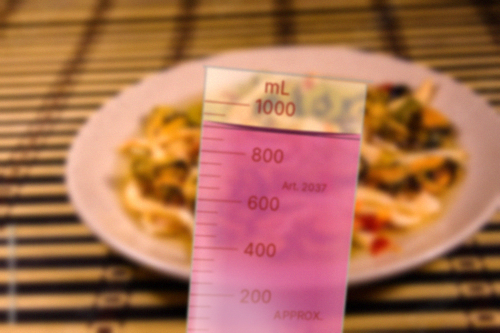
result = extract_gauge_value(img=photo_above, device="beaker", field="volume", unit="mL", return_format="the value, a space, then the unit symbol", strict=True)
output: 900 mL
